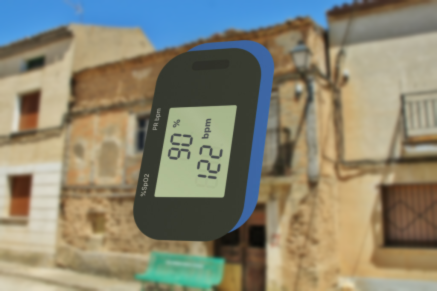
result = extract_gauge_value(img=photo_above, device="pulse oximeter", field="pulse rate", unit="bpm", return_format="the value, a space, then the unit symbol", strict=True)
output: 122 bpm
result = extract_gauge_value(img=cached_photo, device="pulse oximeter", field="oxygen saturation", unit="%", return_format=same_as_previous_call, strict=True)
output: 90 %
